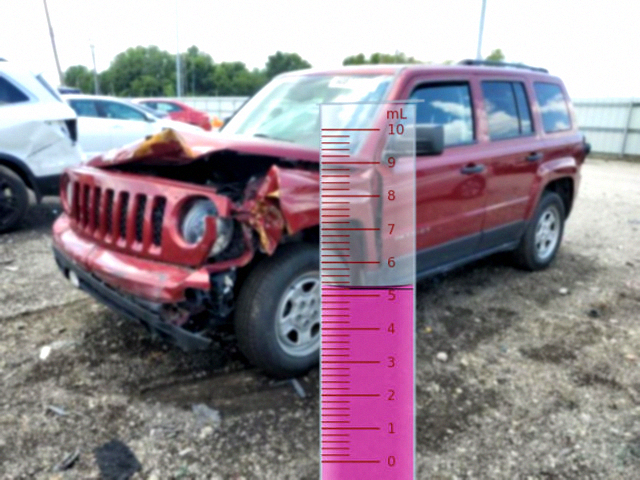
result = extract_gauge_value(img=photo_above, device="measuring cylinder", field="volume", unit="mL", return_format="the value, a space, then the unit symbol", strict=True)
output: 5.2 mL
